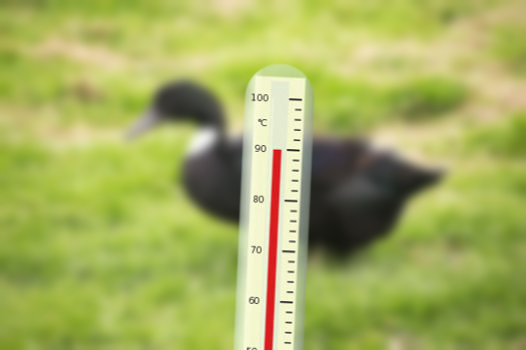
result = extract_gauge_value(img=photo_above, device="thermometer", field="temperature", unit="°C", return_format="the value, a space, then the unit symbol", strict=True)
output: 90 °C
